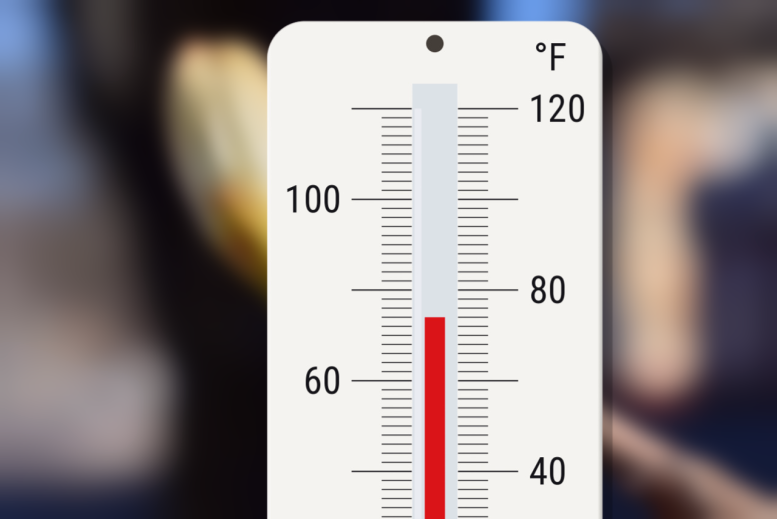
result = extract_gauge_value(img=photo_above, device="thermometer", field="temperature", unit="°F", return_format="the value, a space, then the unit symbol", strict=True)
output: 74 °F
